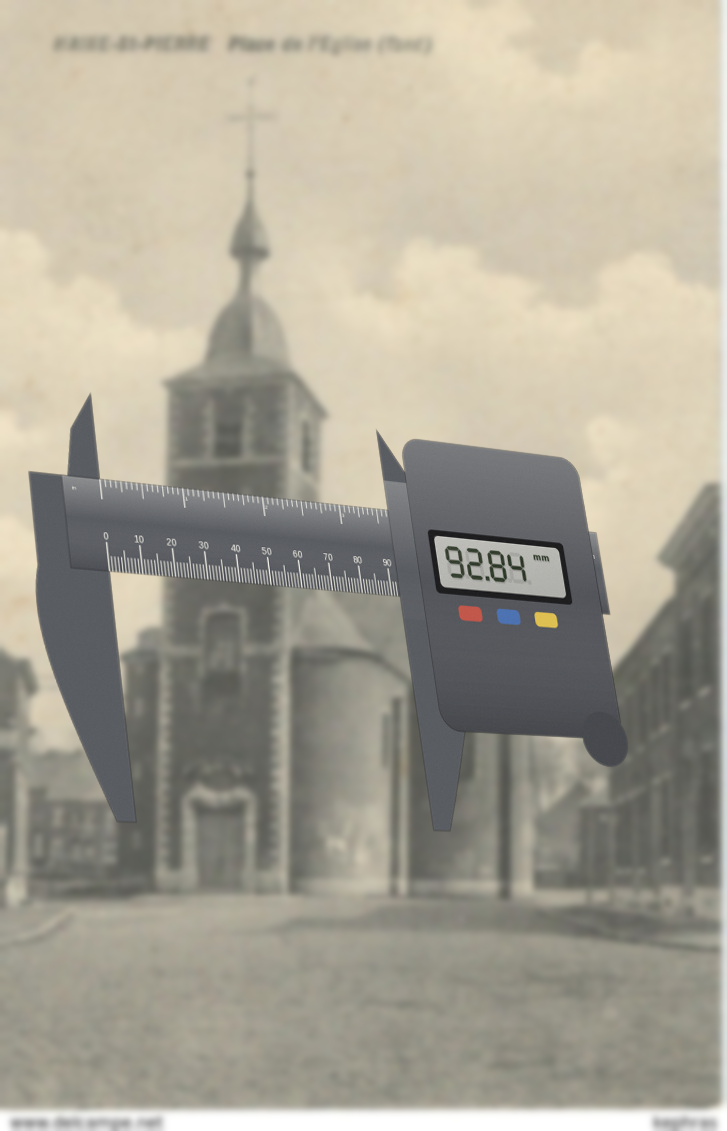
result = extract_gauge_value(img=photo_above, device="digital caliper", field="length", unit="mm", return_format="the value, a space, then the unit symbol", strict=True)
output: 92.84 mm
